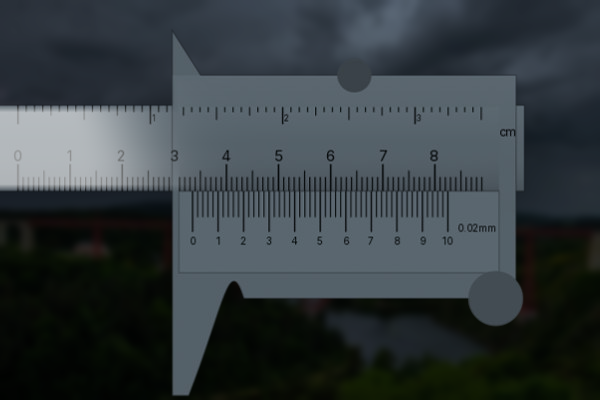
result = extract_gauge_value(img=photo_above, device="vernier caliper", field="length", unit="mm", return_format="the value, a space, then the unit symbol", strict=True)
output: 33.5 mm
